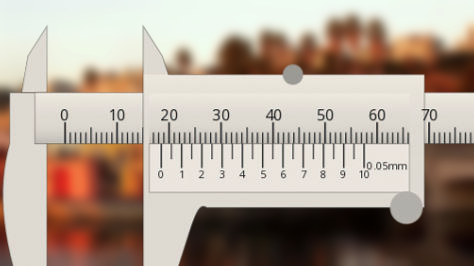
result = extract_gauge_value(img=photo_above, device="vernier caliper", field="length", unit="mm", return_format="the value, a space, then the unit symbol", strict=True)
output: 18.5 mm
